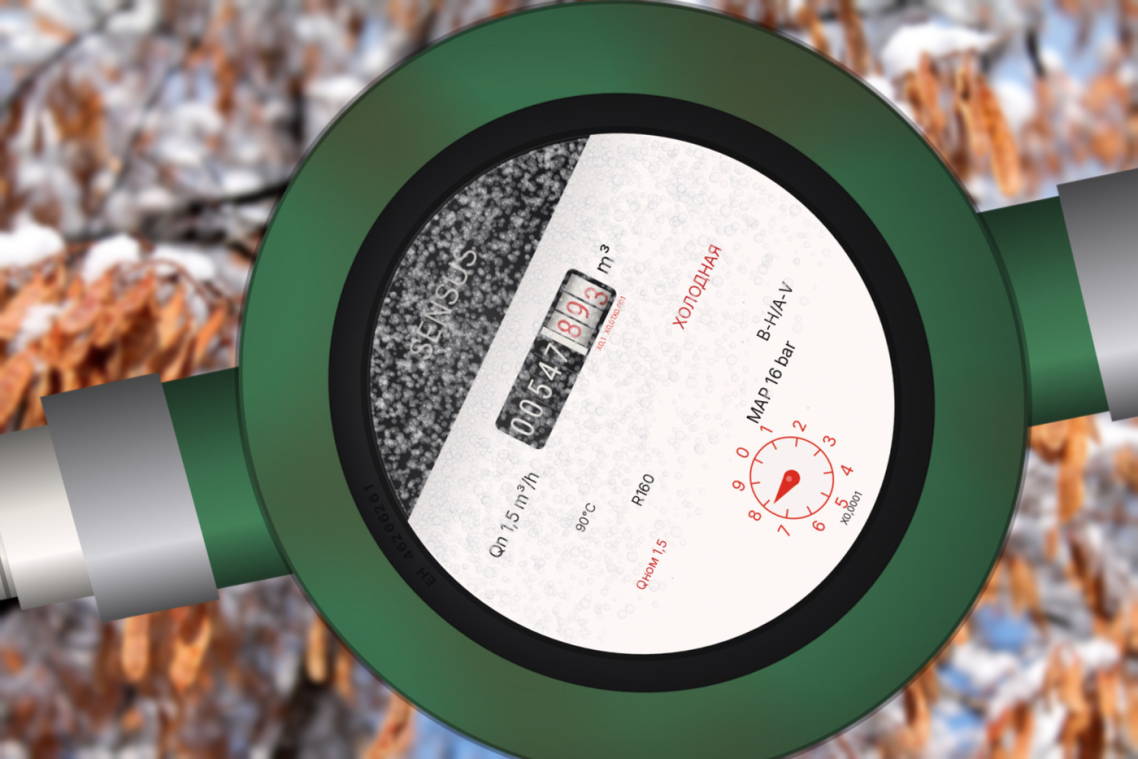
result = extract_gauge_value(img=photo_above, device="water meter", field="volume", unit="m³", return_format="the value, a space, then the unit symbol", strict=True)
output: 547.8927 m³
